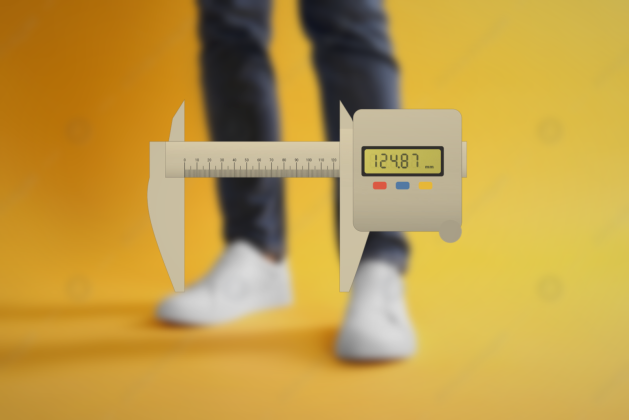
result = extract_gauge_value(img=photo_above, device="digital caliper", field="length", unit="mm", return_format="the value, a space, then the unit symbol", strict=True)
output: 124.87 mm
